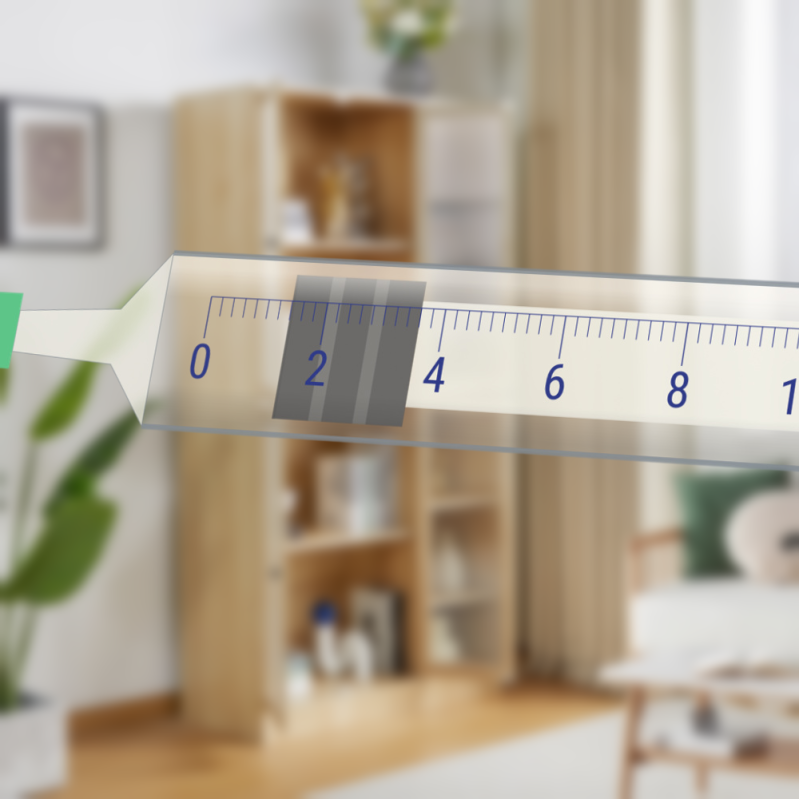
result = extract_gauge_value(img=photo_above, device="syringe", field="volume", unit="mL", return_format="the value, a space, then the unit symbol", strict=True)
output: 1.4 mL
